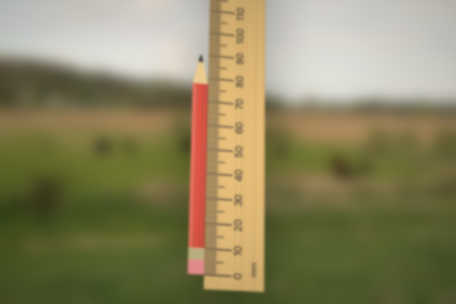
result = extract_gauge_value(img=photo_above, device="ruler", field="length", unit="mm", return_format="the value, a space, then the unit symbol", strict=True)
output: 90 mm
